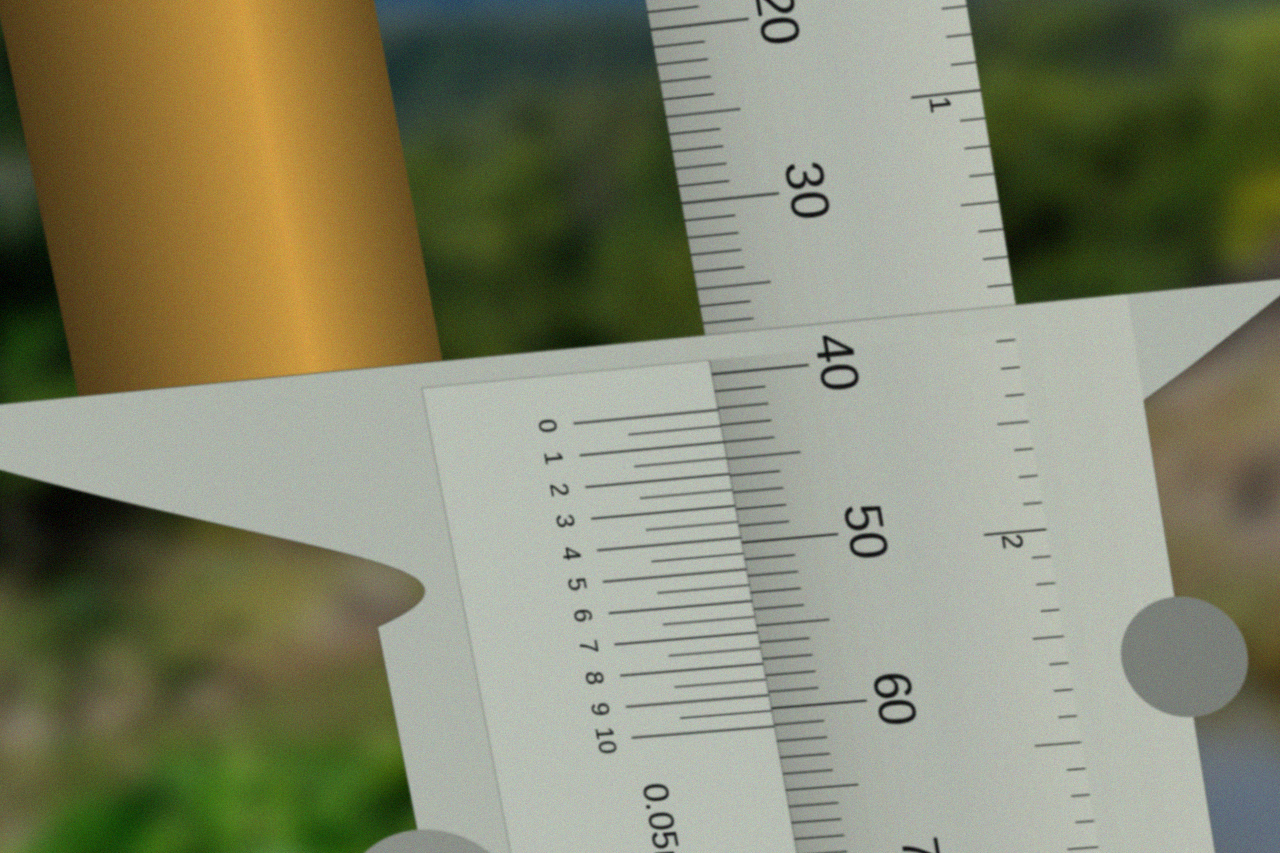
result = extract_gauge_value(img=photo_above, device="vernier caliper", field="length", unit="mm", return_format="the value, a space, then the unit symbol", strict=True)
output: 42.1 mm
